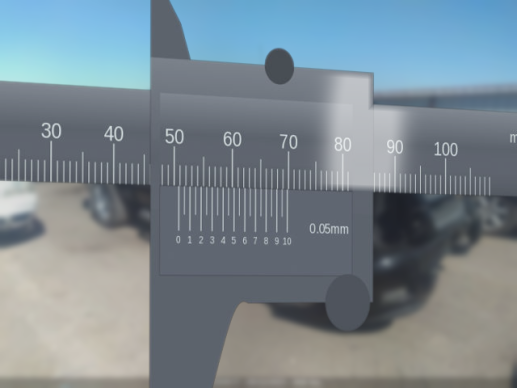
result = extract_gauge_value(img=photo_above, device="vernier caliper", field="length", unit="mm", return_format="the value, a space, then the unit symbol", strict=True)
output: 50.8 mm
